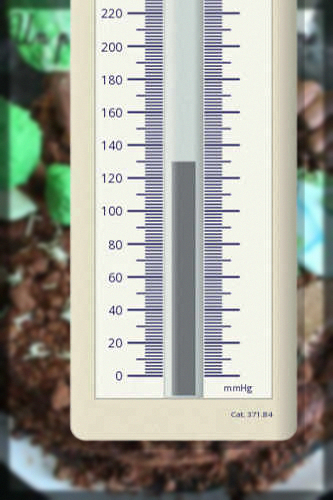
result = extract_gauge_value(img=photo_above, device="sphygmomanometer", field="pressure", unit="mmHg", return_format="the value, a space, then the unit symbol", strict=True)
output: 130 mmHg
